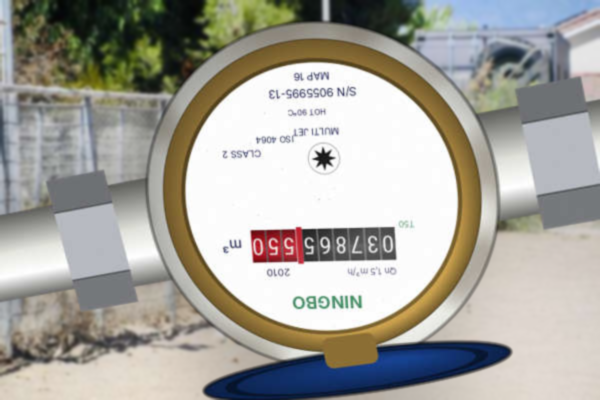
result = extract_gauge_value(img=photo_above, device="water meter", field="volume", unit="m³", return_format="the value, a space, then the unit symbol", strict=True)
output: 37865.550 m³
